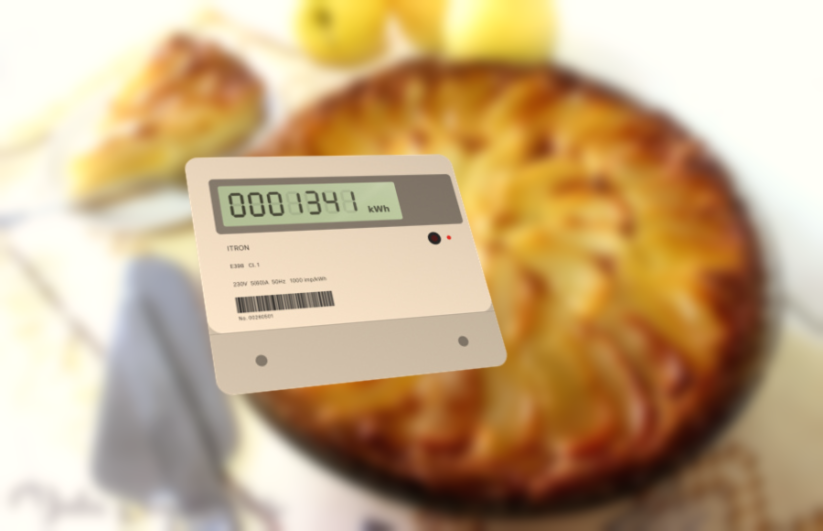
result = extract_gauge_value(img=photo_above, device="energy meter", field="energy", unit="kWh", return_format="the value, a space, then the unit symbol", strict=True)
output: 1341 kWh
